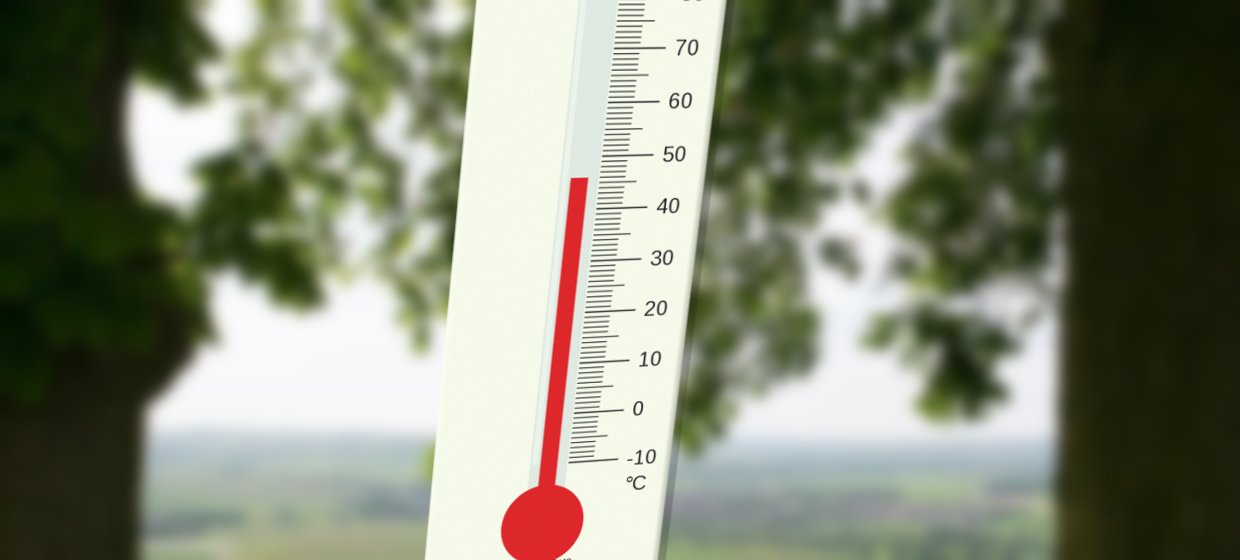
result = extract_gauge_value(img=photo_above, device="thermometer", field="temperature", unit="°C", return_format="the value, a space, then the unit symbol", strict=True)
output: 46 °C
